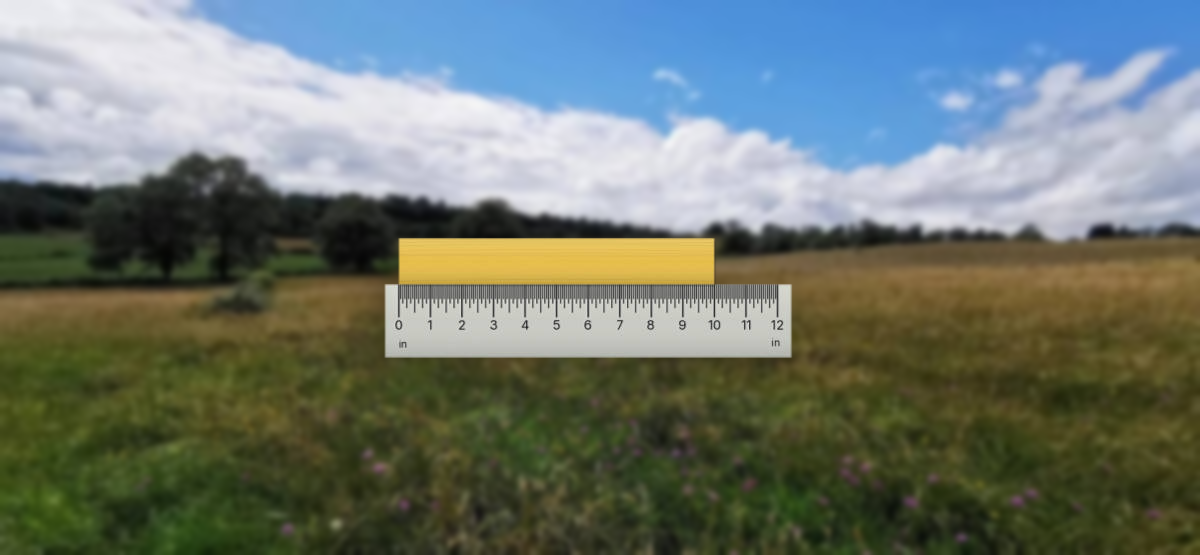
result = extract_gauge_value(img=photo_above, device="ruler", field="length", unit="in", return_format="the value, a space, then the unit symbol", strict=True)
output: 10 in
